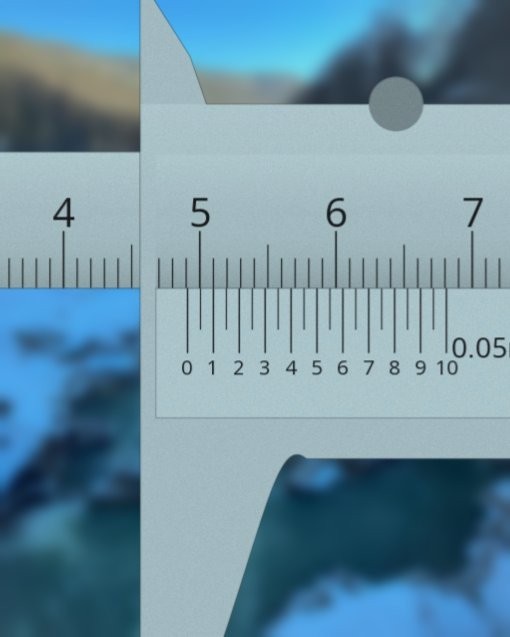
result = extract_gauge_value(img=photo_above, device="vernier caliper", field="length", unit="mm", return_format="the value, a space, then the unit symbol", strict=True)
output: 49.1 mm
